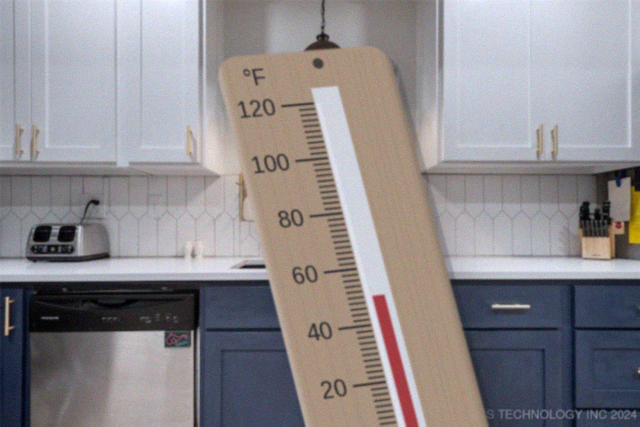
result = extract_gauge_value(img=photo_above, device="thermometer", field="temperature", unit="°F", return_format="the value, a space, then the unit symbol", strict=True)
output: 50 °F
